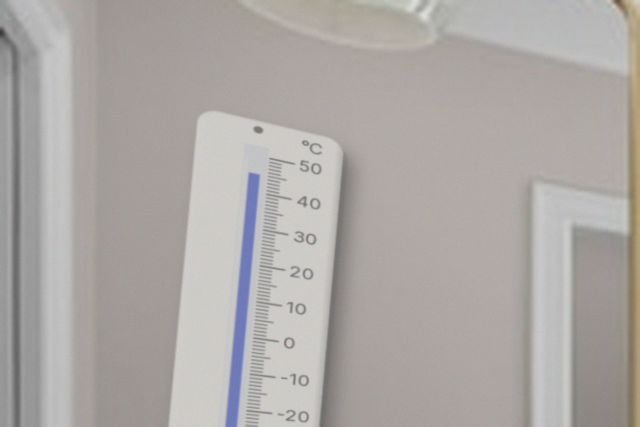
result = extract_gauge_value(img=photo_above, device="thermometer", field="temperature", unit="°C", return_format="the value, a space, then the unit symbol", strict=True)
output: 45 °C
